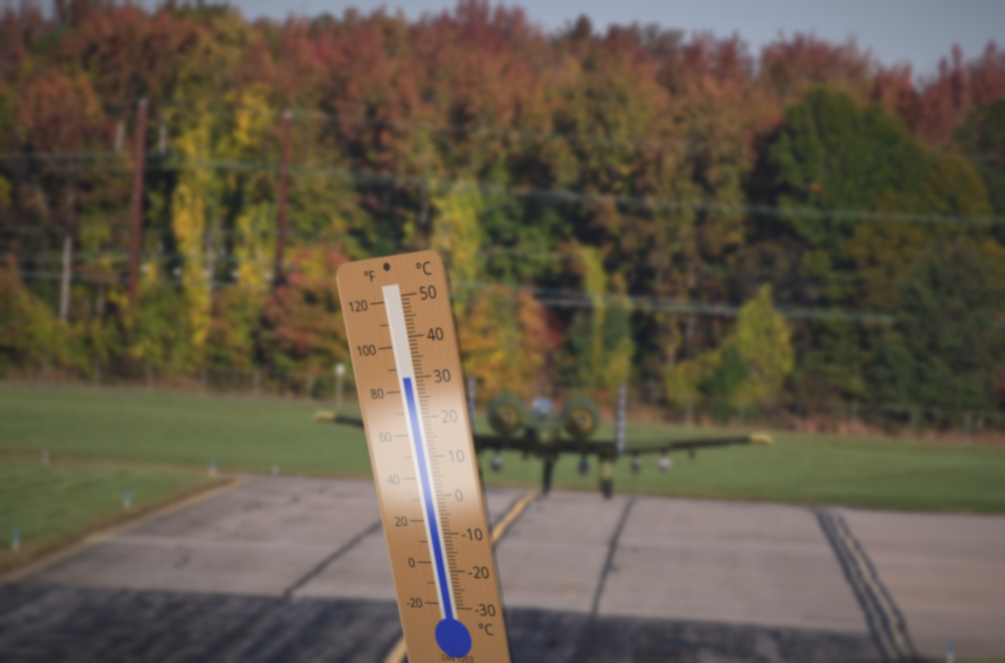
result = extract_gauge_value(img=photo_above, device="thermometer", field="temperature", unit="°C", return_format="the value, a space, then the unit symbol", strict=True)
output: 30 °C
